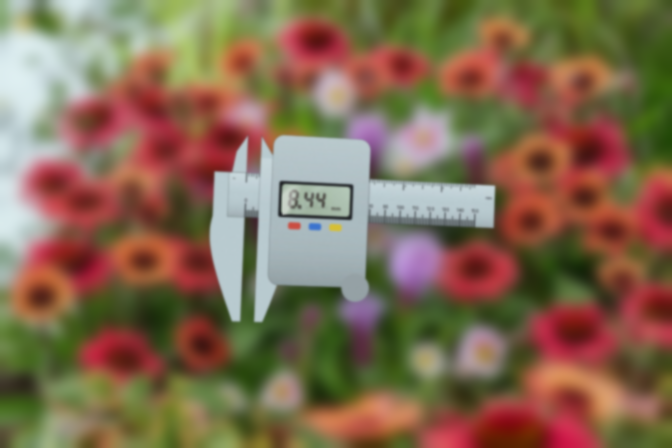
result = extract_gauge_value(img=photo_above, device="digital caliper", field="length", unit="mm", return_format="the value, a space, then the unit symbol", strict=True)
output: 8.44 mm
